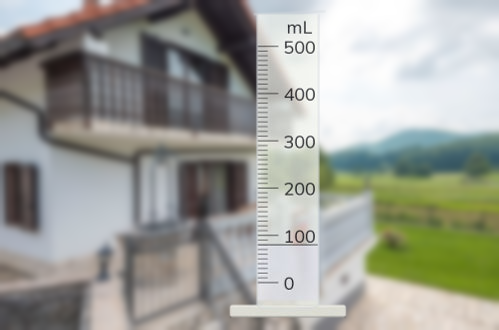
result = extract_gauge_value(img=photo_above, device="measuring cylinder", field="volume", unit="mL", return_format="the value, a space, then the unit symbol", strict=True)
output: 80 mL
